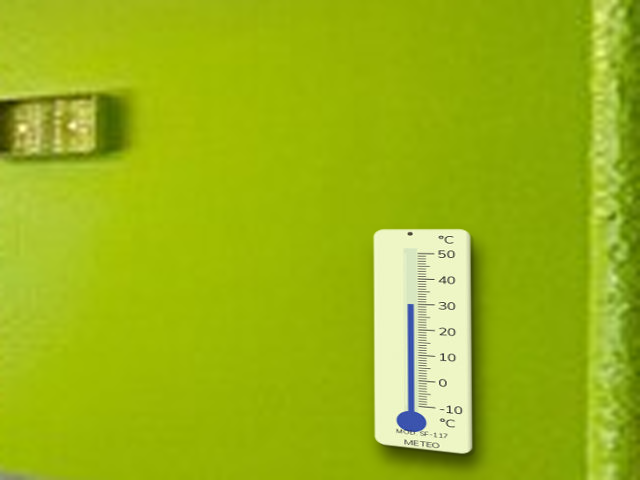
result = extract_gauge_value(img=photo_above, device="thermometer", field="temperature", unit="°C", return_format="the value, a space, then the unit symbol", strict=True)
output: 30 °C
